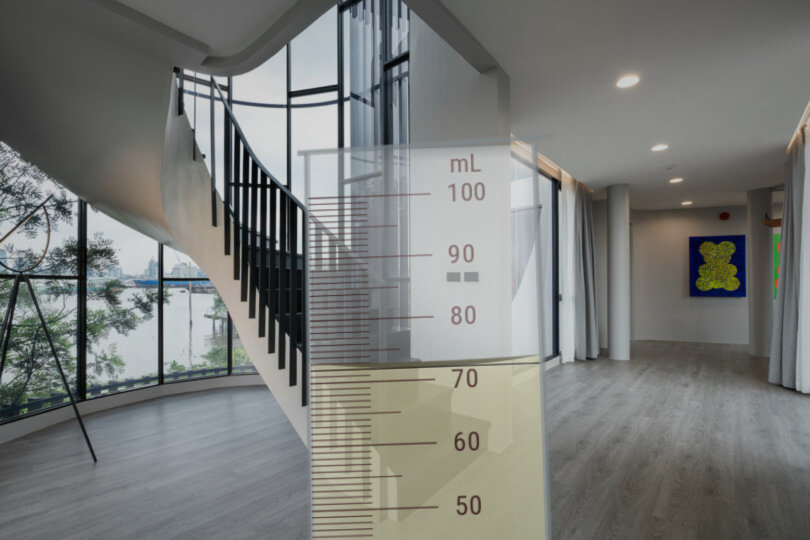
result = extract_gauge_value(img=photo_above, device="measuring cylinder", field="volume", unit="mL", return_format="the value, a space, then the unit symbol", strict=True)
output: 72 mL
